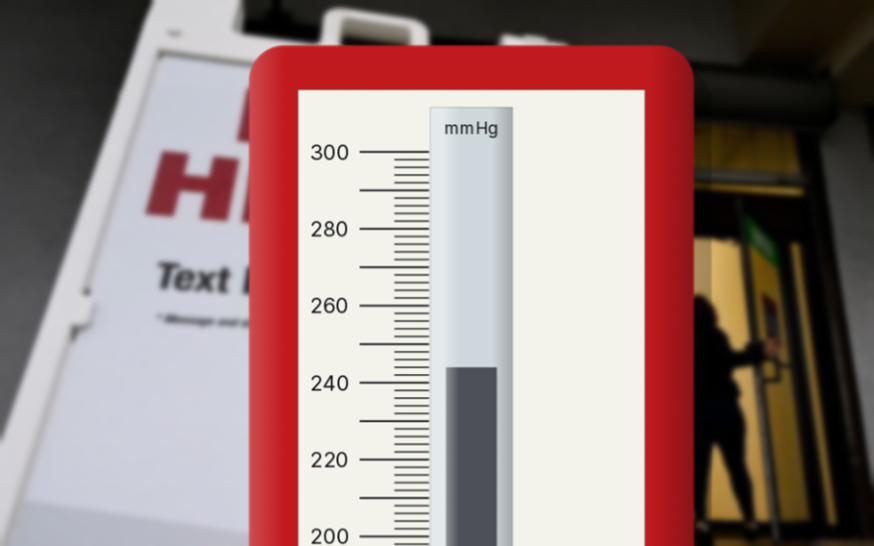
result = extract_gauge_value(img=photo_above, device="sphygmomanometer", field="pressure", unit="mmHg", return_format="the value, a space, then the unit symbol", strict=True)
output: 244 mmHg
